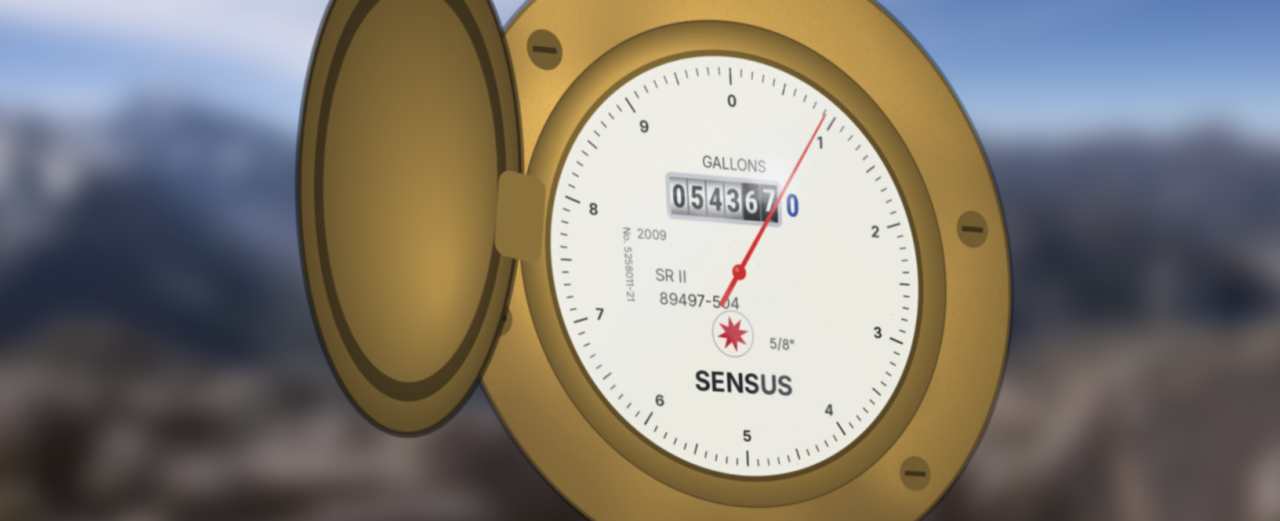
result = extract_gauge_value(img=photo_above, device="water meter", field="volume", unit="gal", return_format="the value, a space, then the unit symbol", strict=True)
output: 543670.9 gal
